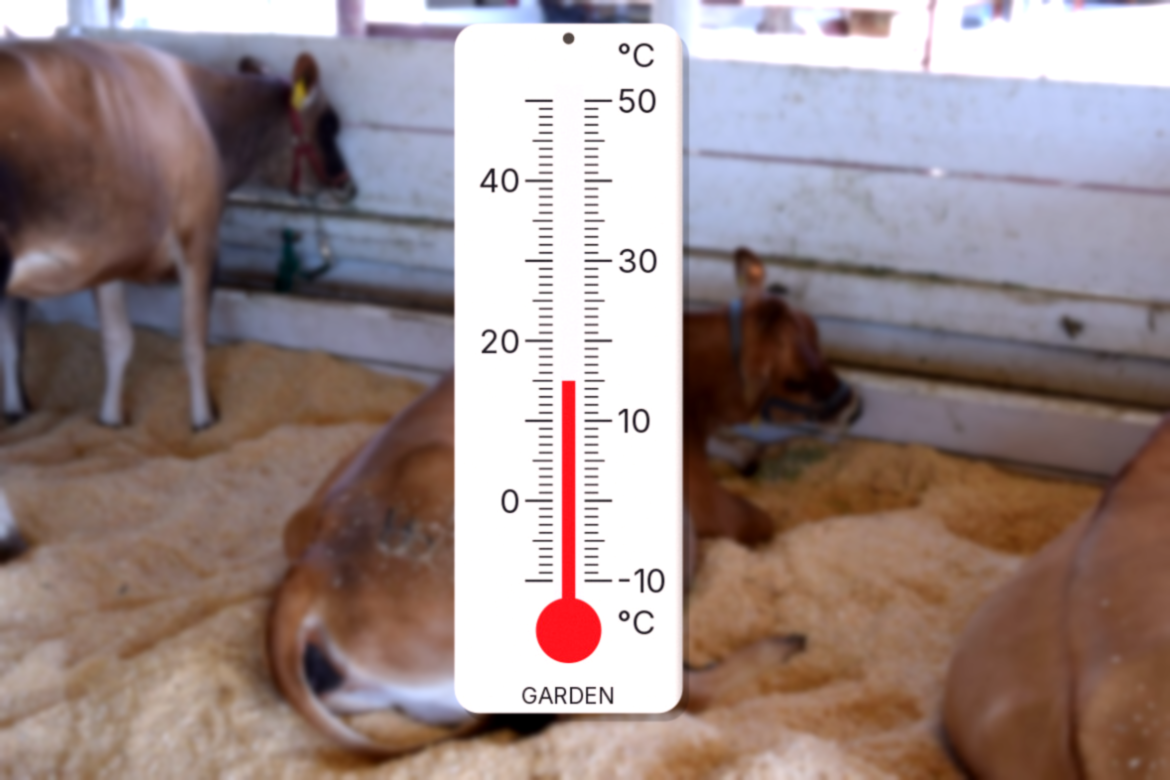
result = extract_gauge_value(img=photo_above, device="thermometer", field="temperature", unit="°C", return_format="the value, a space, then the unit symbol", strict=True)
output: 15 °C
